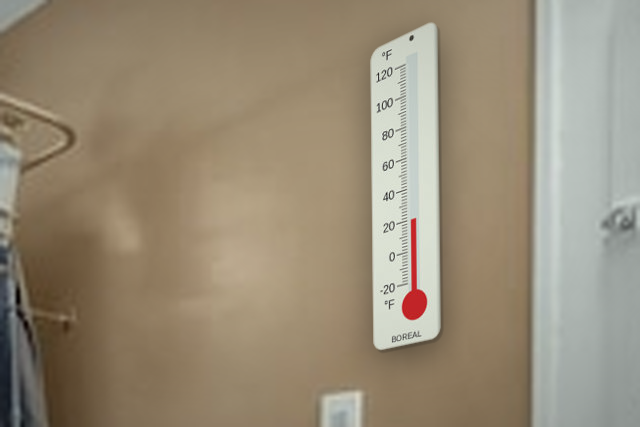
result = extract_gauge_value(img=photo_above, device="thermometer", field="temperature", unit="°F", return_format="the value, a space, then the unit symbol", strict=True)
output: 20 °F
